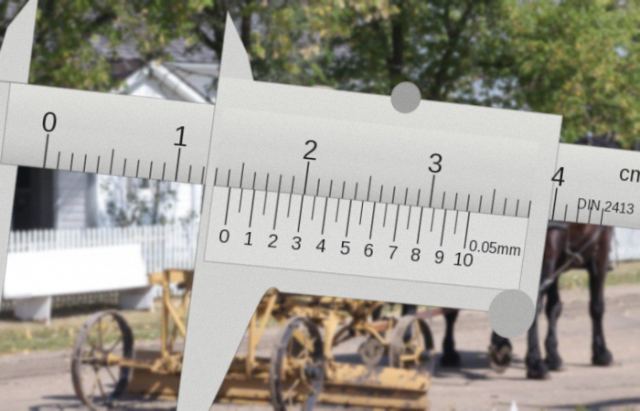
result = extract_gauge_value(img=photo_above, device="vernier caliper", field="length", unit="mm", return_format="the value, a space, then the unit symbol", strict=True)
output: 14.2 mm
